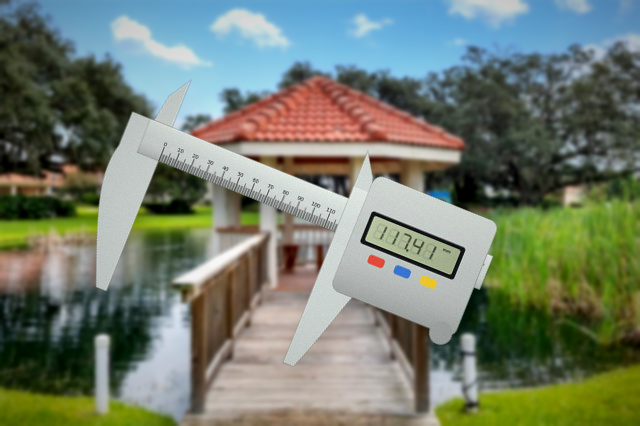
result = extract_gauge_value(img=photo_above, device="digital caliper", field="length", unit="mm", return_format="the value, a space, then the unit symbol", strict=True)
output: 117.41 mm
